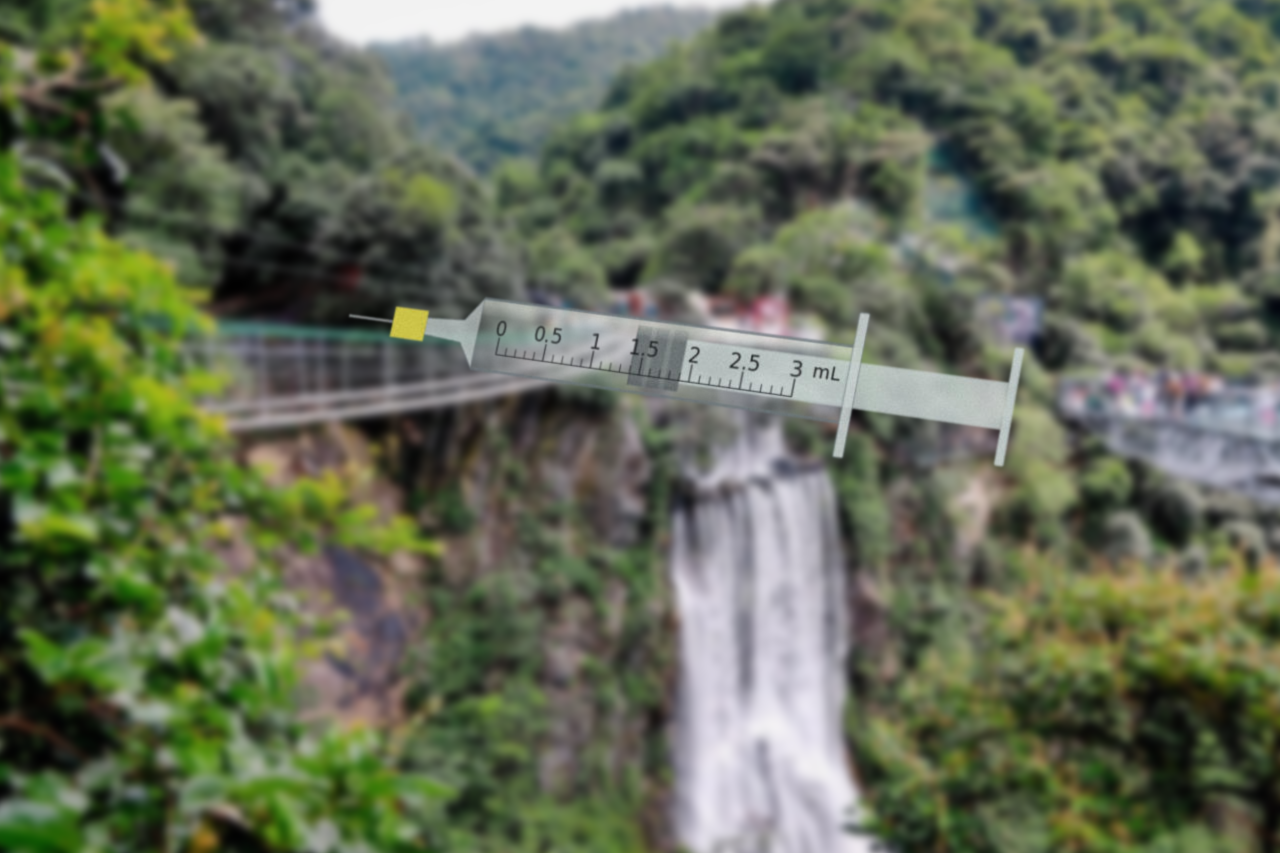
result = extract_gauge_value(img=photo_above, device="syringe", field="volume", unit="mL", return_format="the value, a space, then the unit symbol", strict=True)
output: 1.4 mL
